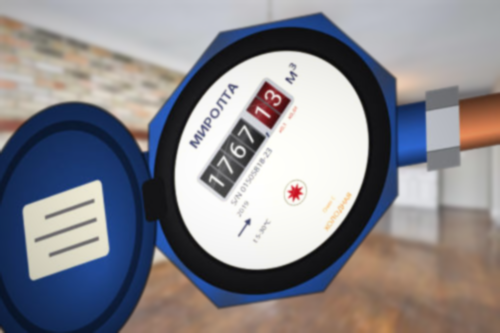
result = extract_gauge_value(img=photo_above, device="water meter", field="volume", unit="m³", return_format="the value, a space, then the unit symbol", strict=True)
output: 1767.13 m³
